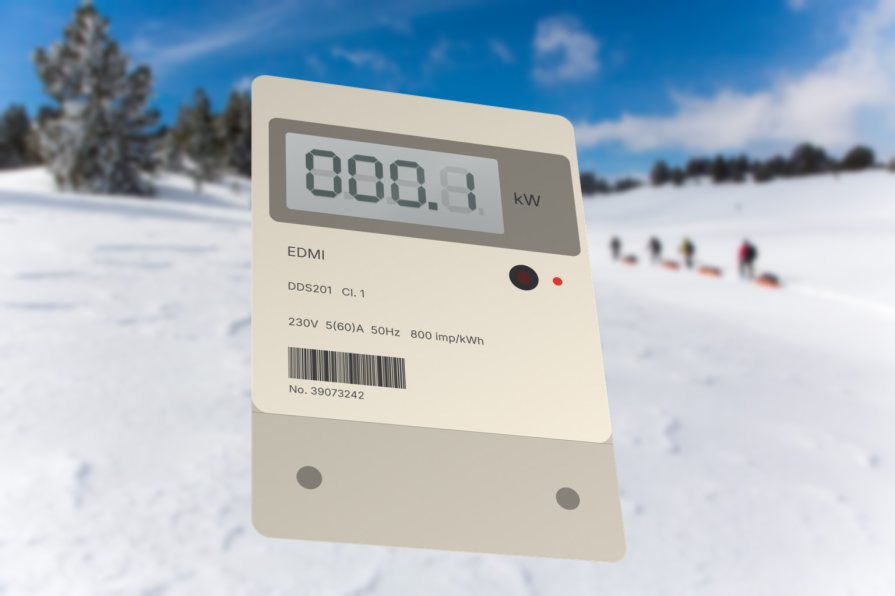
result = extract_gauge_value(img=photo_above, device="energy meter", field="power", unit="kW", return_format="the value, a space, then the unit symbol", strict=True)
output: 0.1 kW
